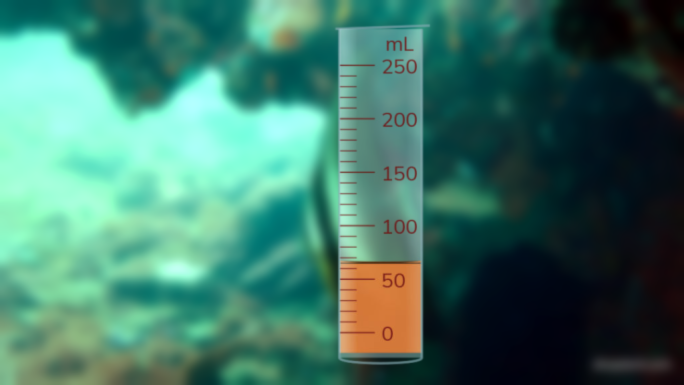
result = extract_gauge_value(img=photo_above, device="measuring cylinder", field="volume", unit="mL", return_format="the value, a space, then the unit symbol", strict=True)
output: 65 mL
